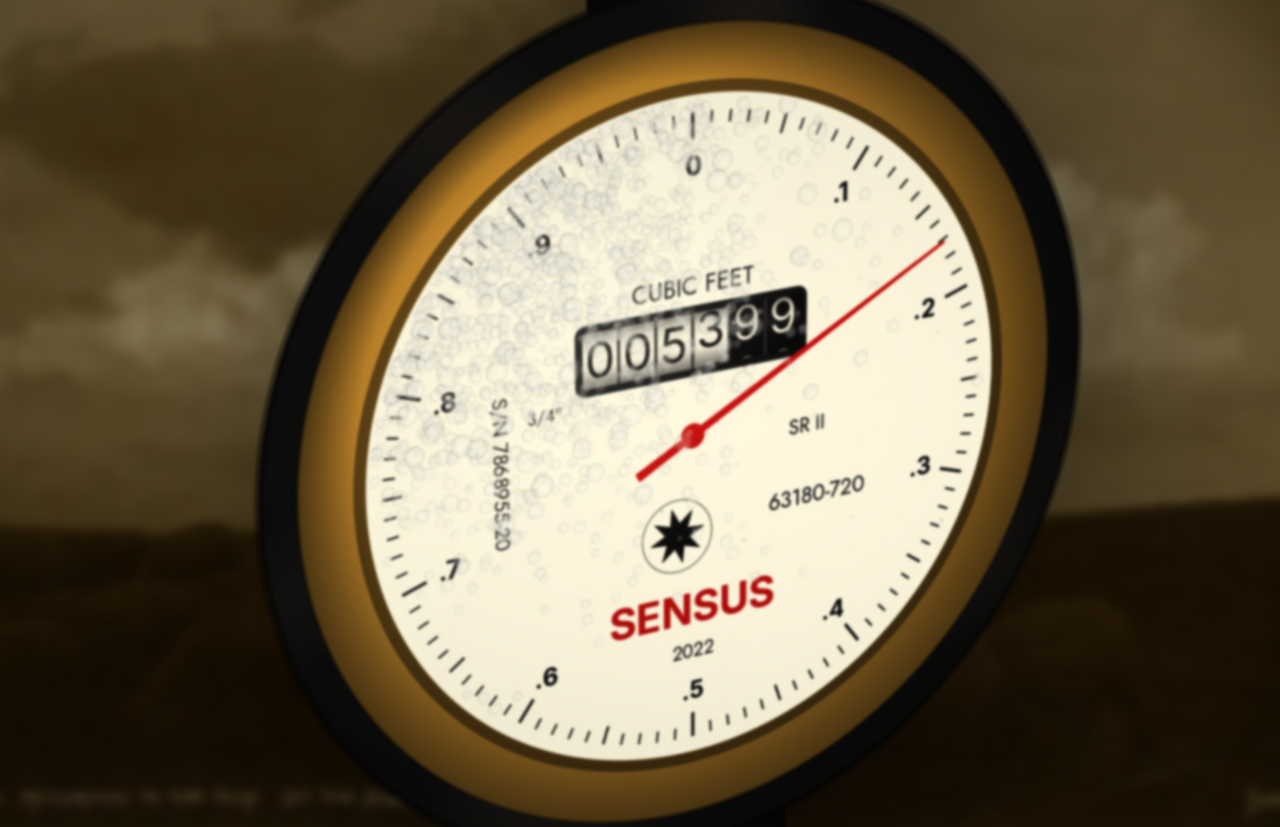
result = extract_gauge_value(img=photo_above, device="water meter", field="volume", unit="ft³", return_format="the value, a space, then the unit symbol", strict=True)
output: 5399.17 ft³
